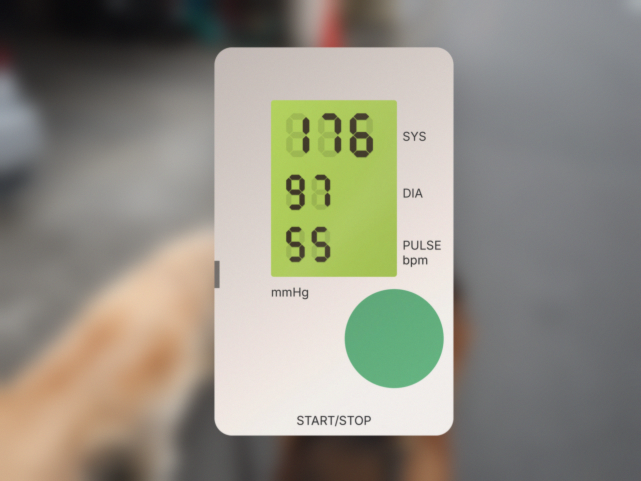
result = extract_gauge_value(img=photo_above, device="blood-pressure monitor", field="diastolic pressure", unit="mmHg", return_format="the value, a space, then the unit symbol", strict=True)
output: 97 mmHg
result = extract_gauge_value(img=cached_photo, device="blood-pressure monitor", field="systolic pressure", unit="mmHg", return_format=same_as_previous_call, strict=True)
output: 176 mmHg
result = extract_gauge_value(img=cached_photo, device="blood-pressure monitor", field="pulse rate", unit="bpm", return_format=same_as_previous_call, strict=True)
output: 55 bpm
